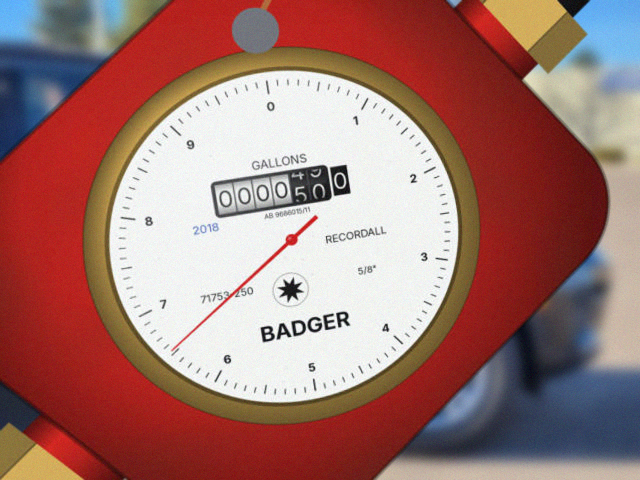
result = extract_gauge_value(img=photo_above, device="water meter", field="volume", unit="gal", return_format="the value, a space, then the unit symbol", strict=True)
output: 496.5 gal
